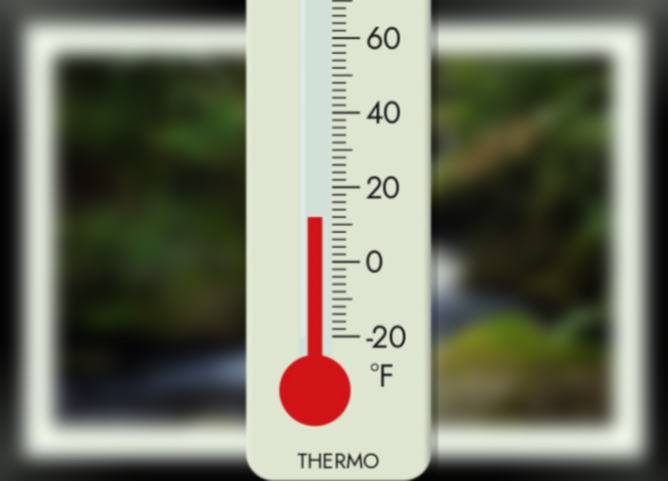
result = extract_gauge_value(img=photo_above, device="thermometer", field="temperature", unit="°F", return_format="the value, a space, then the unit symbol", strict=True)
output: 12 °F
